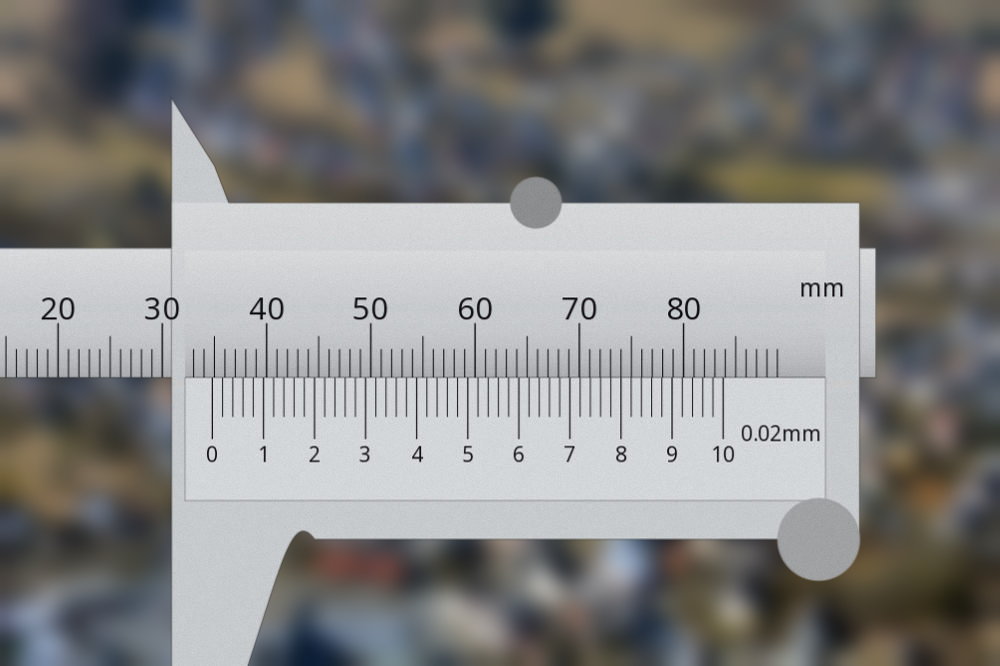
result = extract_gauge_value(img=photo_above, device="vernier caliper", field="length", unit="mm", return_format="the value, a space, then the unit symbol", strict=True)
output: 34.8 mm
